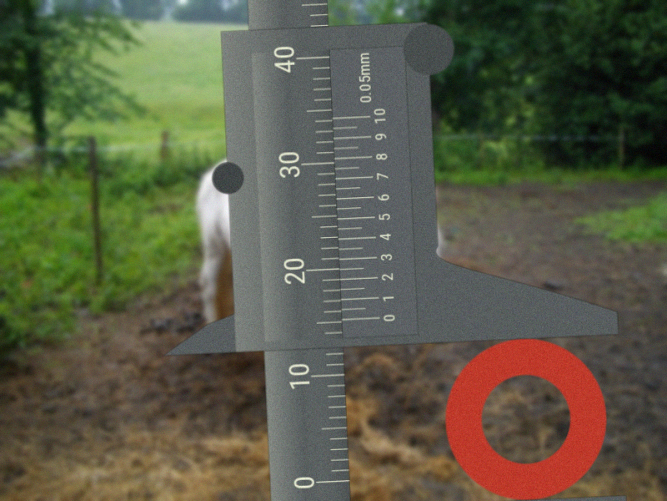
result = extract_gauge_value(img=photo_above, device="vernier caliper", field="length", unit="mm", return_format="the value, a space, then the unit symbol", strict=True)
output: 15.2 mm
